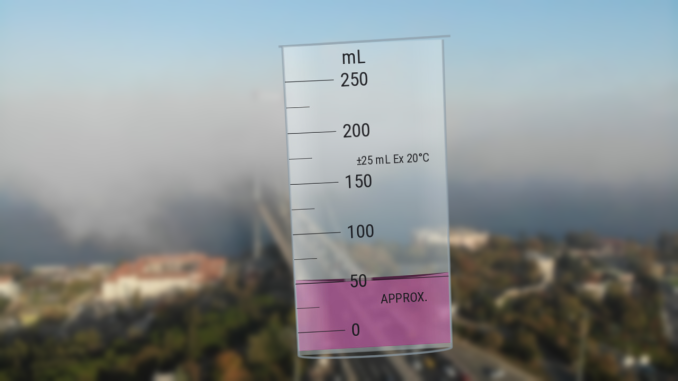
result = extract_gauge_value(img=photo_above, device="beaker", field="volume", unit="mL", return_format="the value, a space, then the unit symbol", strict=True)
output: 50 mL
